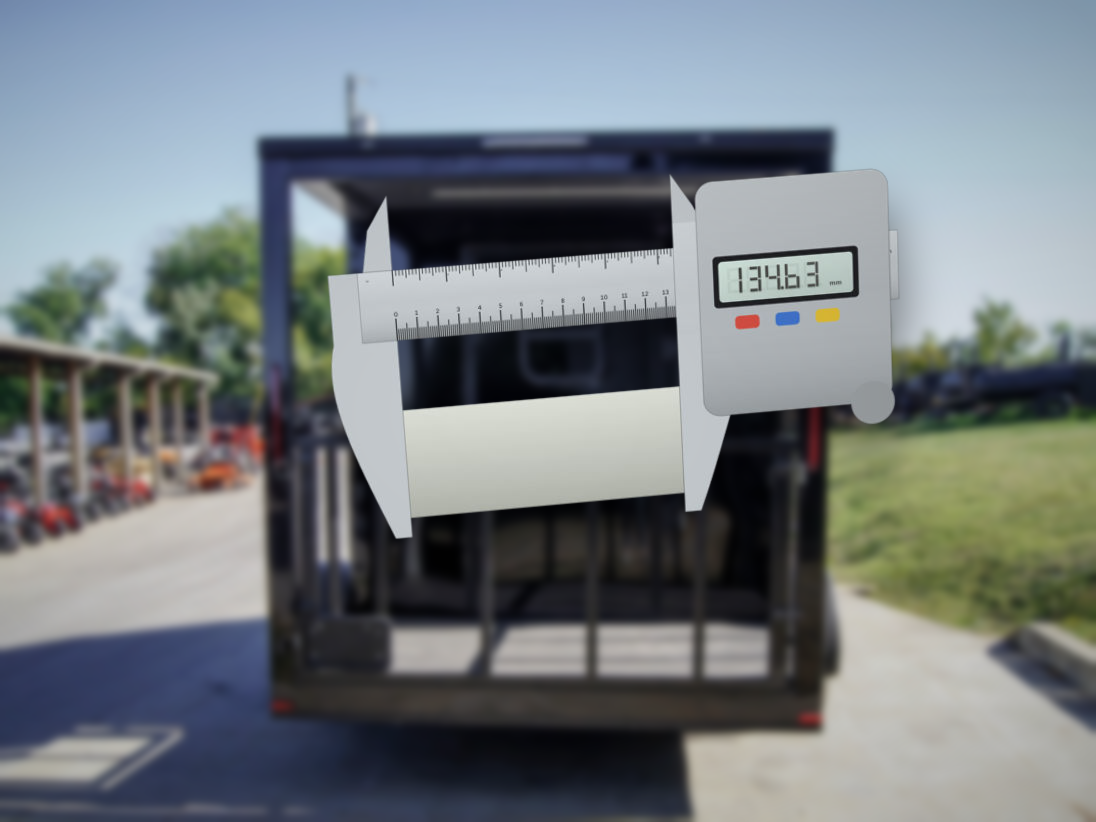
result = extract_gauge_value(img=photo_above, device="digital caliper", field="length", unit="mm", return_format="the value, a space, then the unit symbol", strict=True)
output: 134.63 mm
